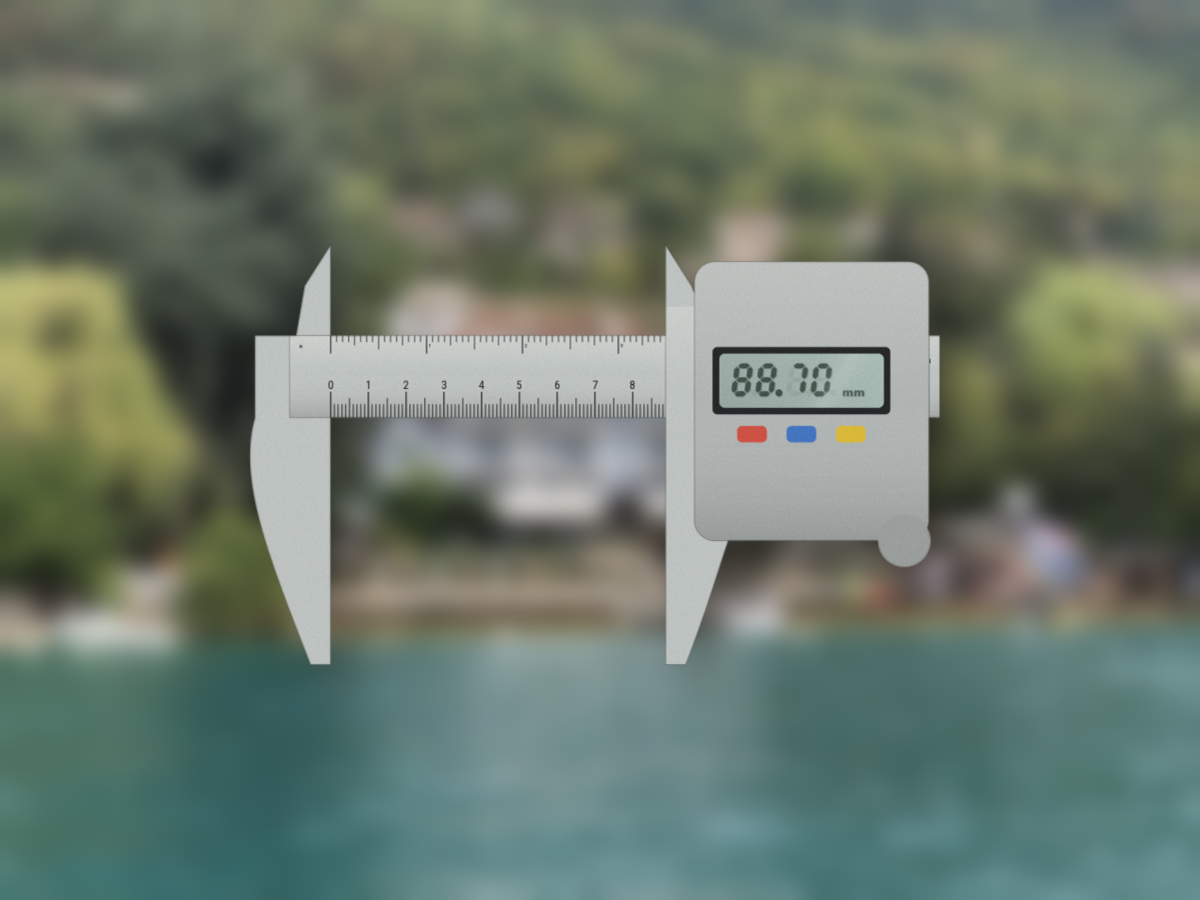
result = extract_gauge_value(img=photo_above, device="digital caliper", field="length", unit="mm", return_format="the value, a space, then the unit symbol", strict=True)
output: 88.70 mm
